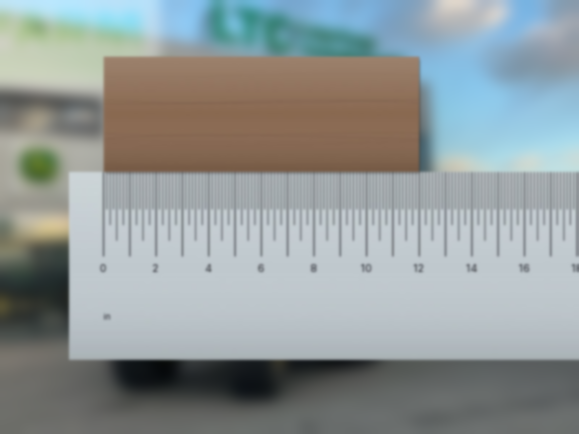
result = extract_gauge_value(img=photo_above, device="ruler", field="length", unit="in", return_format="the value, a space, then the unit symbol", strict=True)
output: 12 in
